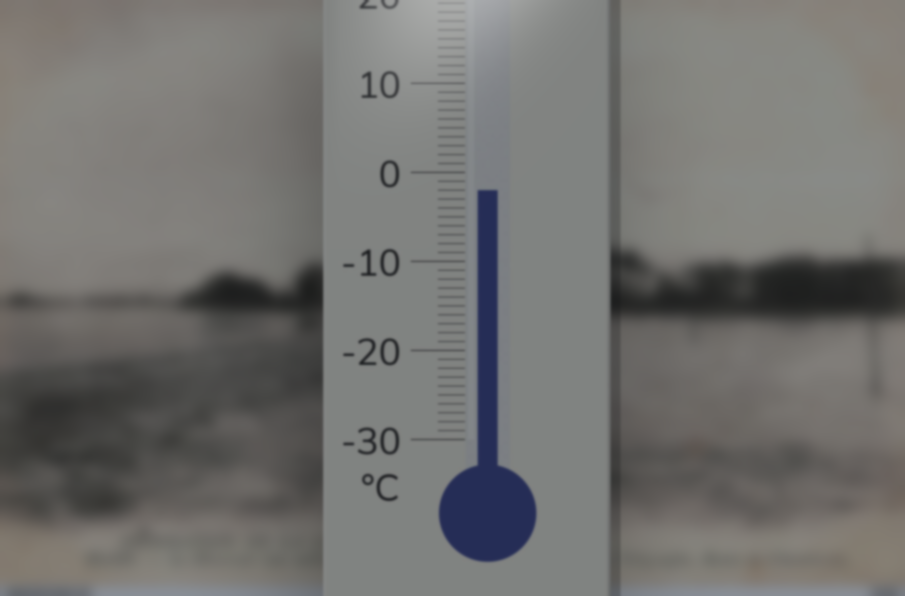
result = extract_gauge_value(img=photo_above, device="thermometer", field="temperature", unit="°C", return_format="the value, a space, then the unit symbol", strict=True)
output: -2 °C
